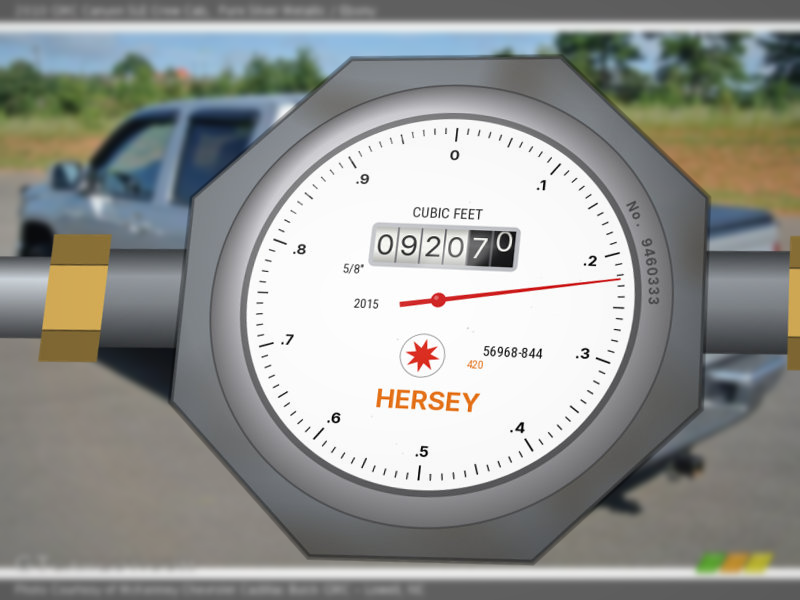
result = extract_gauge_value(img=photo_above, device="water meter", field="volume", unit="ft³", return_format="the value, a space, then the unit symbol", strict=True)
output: 92070.22 ft³
